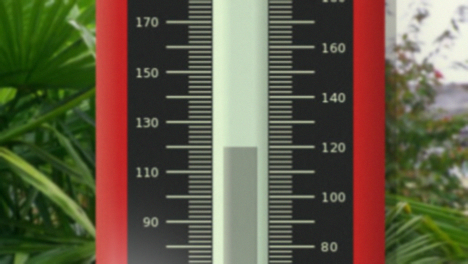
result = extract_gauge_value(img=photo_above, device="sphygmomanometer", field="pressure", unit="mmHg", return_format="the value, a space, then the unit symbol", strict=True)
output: 120 mmHg
